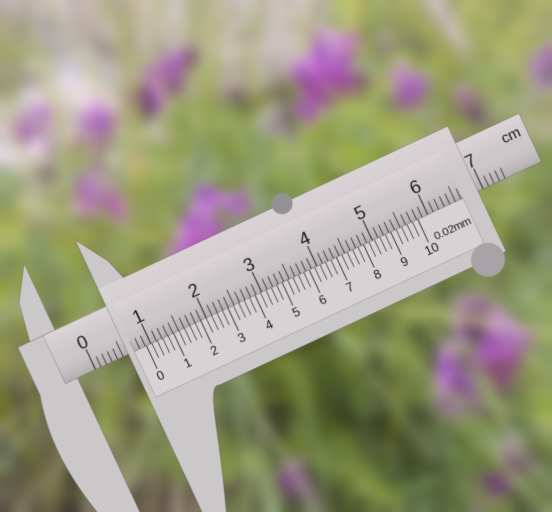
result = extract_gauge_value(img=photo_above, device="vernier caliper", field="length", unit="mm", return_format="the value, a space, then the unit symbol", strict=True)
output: 9.2 mm
